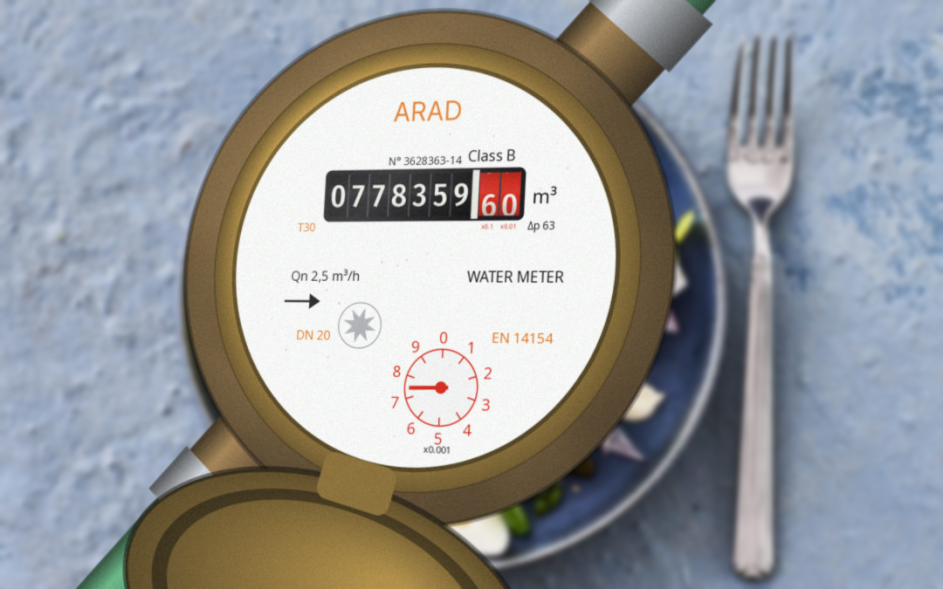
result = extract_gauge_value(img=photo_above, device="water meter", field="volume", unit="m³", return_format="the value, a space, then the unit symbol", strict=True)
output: 778359.597 m³
